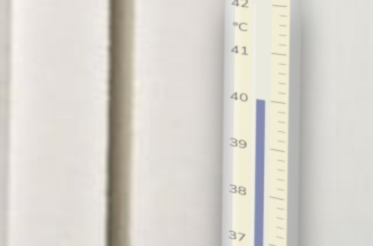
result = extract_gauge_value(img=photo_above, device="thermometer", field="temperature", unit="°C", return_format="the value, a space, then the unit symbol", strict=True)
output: 40 °C
